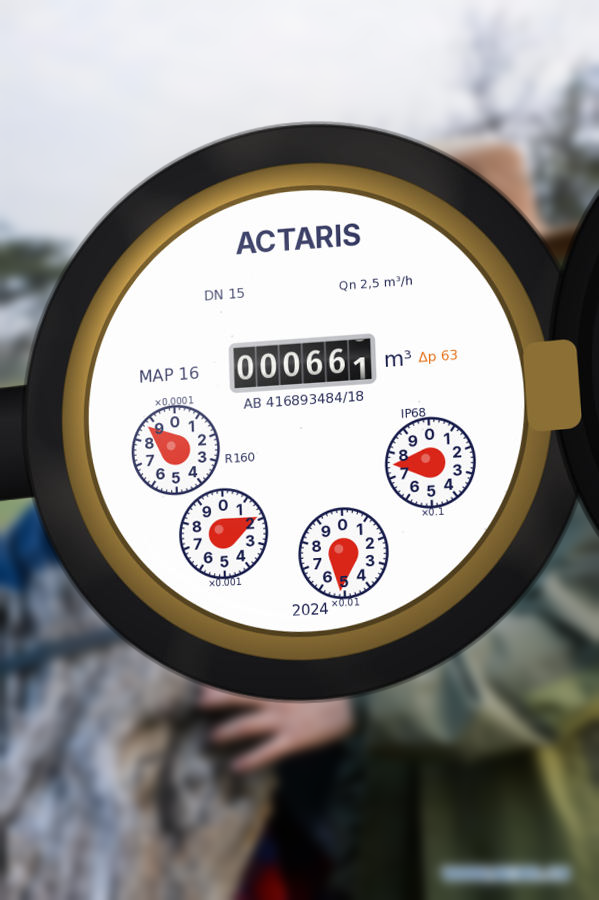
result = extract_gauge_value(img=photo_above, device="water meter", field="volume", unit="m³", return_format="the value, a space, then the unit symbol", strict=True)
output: 660.7518 m³
